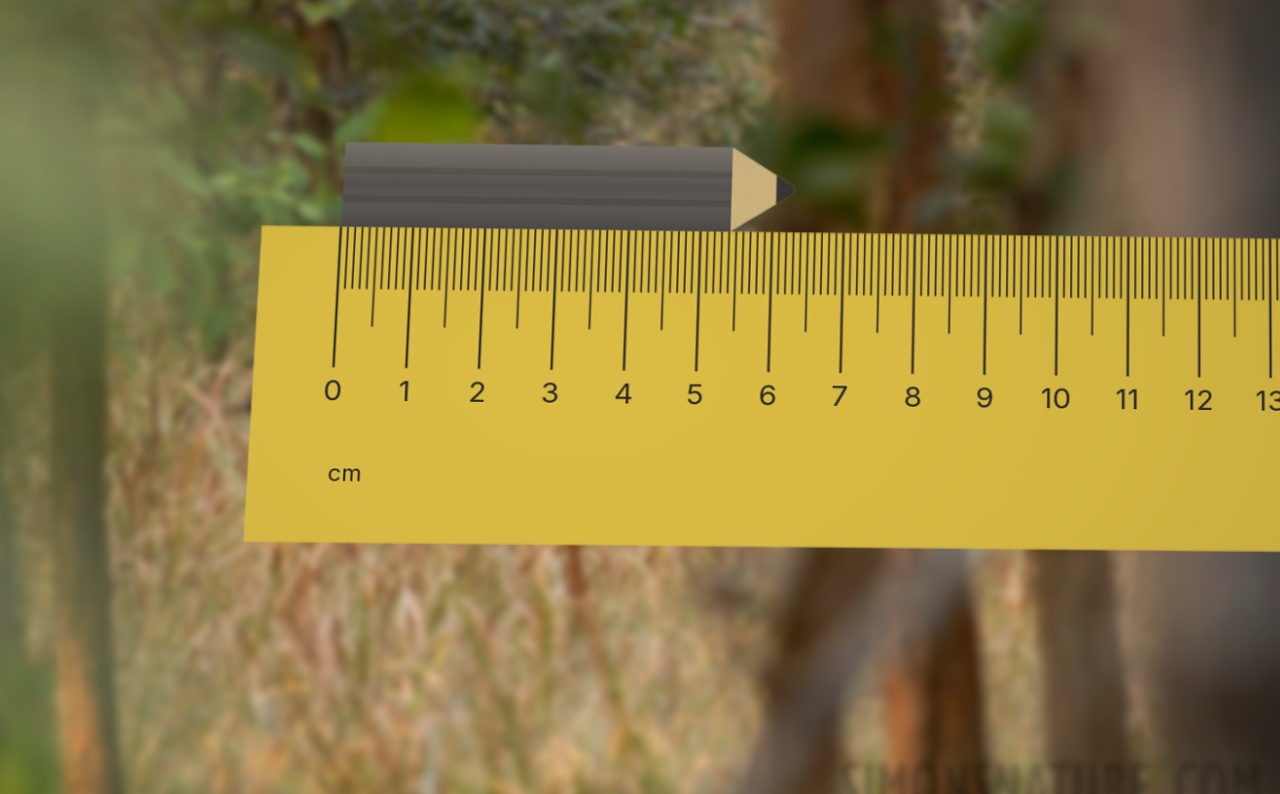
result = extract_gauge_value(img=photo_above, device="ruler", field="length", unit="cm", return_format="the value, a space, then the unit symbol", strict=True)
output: 6.3 cm
